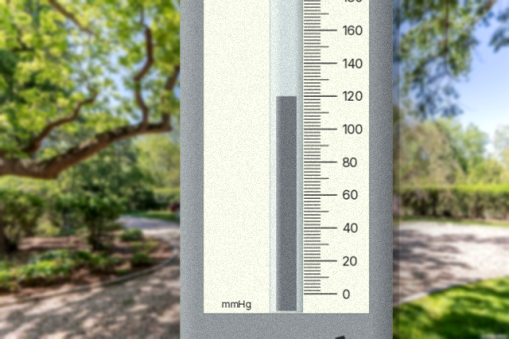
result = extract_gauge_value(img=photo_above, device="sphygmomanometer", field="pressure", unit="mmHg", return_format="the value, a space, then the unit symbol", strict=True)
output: 120 mmHg
